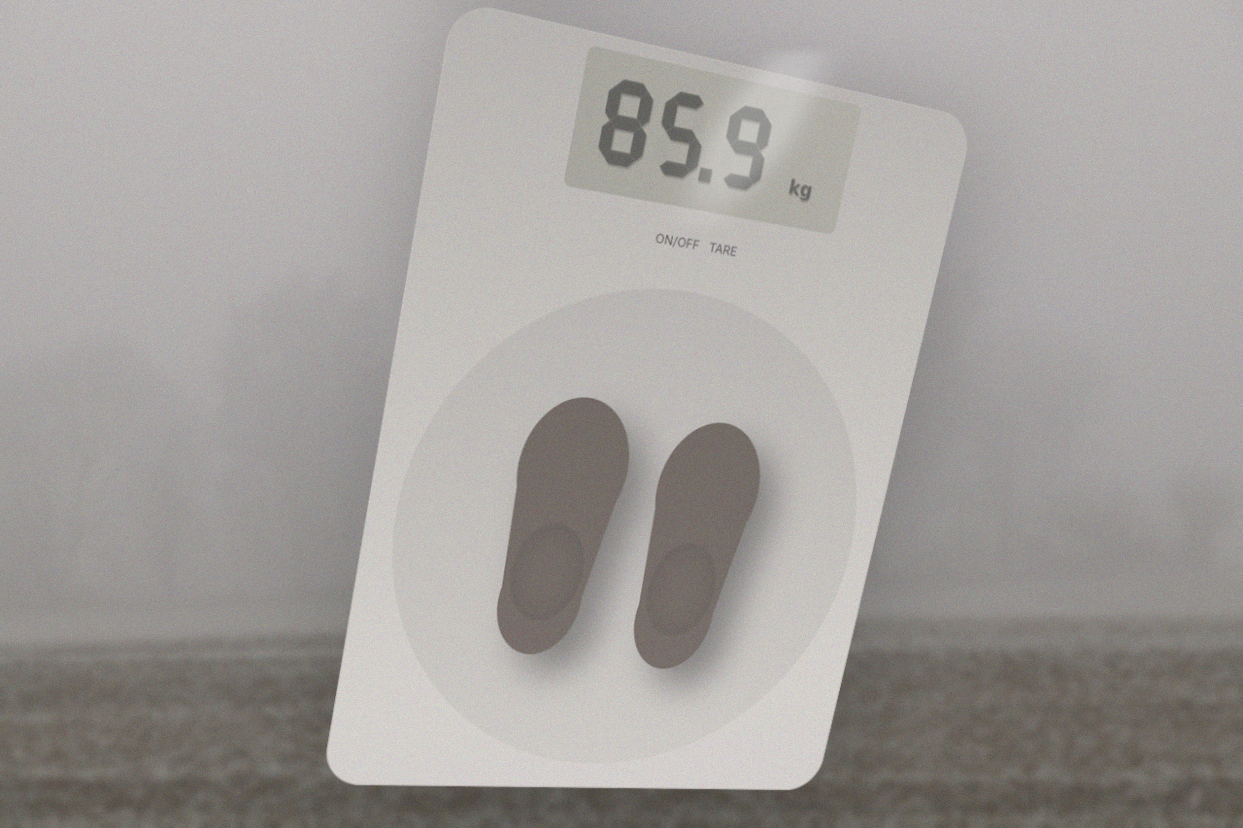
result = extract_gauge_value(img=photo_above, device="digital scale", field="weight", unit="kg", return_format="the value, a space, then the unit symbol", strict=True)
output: 85.9 kg
